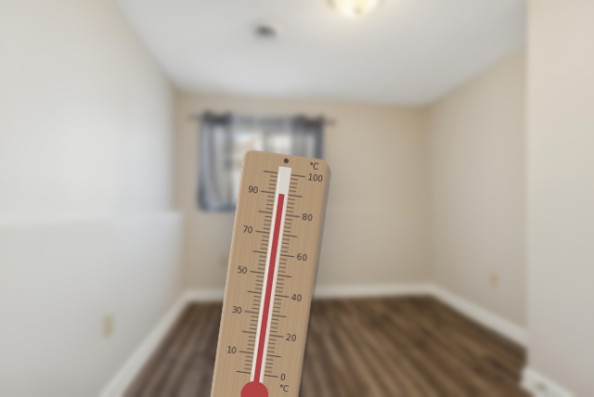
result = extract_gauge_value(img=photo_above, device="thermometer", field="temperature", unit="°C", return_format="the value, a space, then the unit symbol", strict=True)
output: 90 °C
